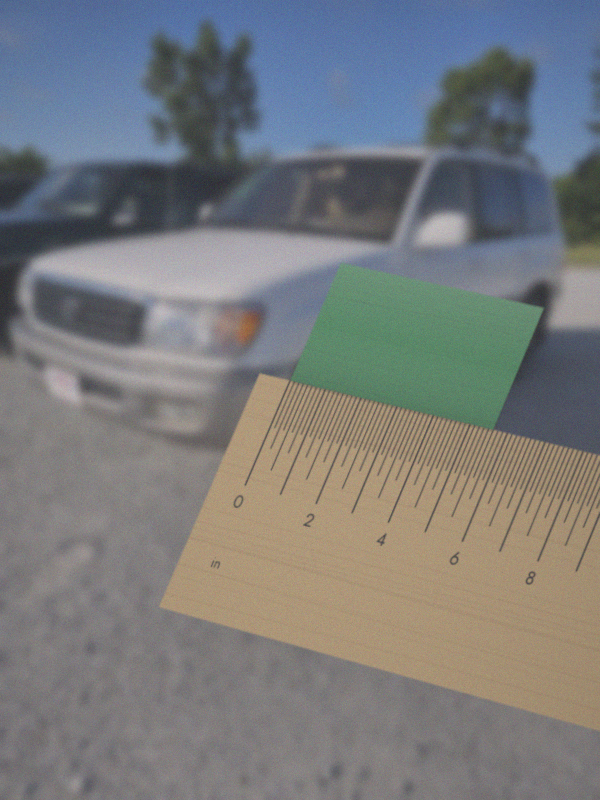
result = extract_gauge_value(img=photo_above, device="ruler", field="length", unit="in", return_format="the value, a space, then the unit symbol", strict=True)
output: 5.625 in
